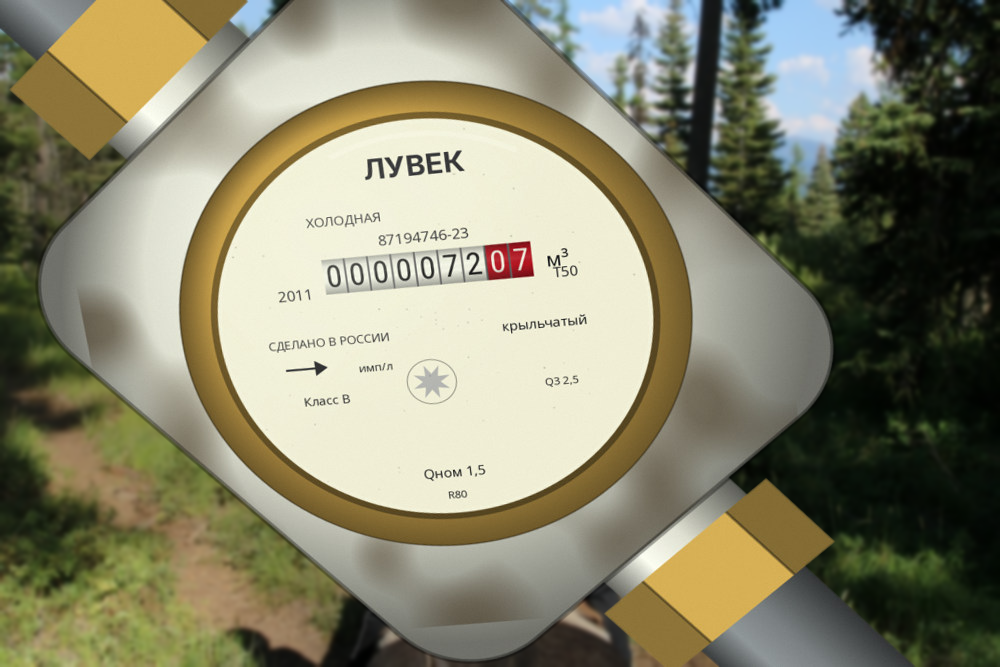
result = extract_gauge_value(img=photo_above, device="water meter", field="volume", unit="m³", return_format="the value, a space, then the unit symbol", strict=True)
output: 72.07 m³
